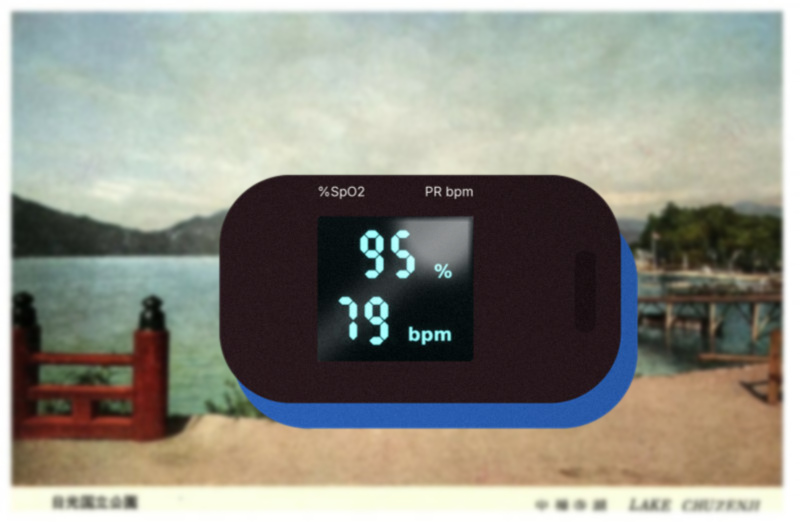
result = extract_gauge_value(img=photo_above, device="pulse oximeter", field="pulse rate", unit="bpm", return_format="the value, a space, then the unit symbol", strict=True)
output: 79 bpm
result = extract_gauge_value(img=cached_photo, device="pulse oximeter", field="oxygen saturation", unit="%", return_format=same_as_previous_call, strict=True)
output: 95 %
